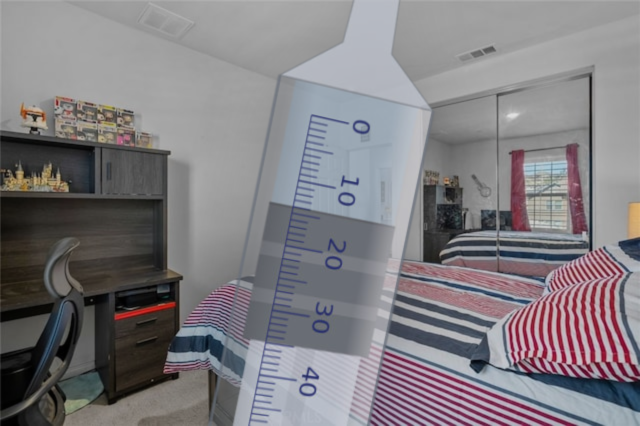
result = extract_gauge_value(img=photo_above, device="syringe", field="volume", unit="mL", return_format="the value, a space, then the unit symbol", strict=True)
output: 14 mL
